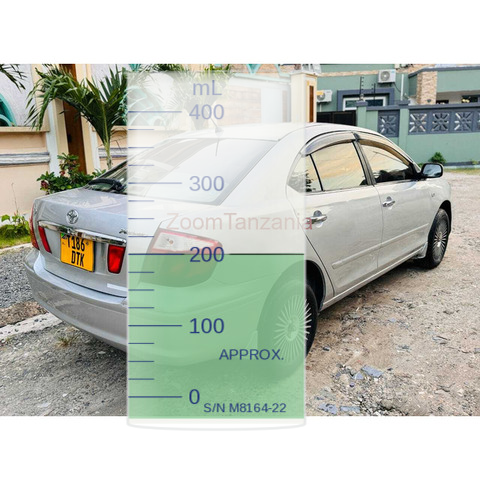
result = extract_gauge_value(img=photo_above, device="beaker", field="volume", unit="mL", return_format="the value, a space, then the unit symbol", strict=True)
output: 200 mL
